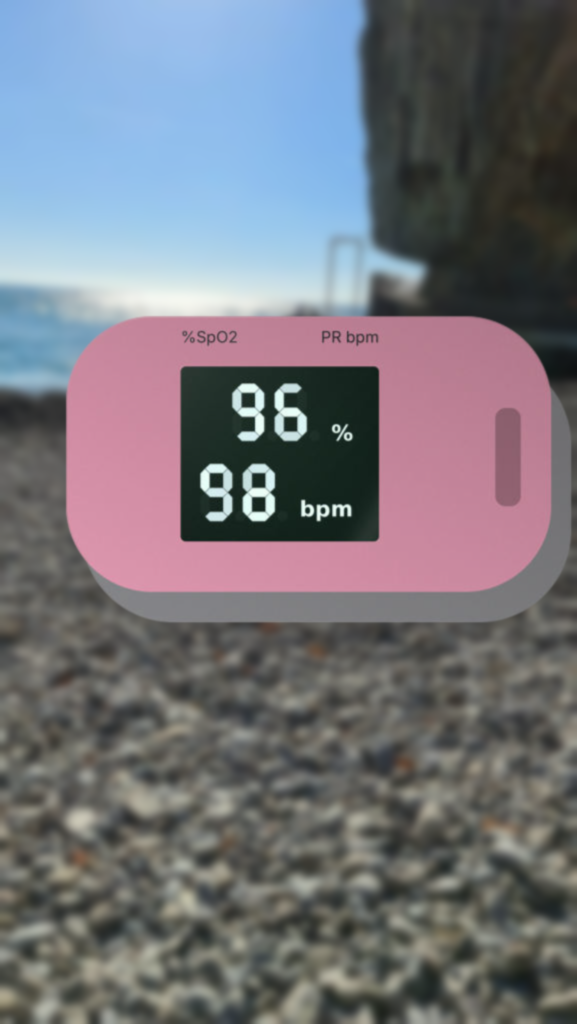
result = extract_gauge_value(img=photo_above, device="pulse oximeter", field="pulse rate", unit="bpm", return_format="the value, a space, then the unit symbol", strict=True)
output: 98 bpm
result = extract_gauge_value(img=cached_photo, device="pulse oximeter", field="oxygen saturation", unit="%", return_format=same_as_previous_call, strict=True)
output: 96 %
